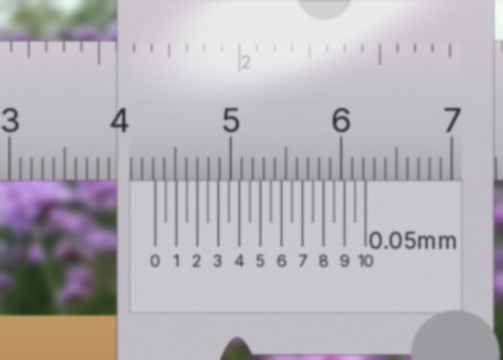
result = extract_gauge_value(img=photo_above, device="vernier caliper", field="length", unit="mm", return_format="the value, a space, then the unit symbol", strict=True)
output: 43.2 mm
